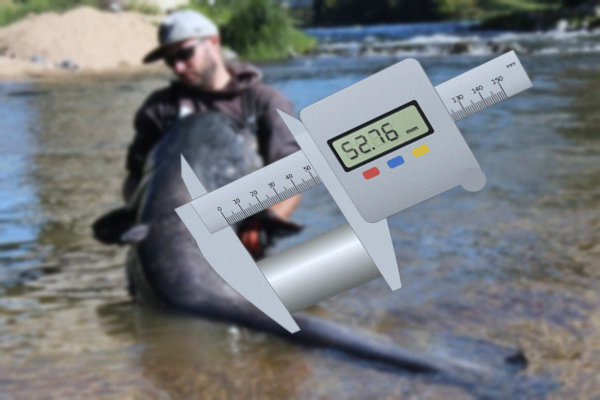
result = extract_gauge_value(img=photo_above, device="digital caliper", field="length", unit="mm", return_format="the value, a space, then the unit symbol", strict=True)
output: 52.76 mm
